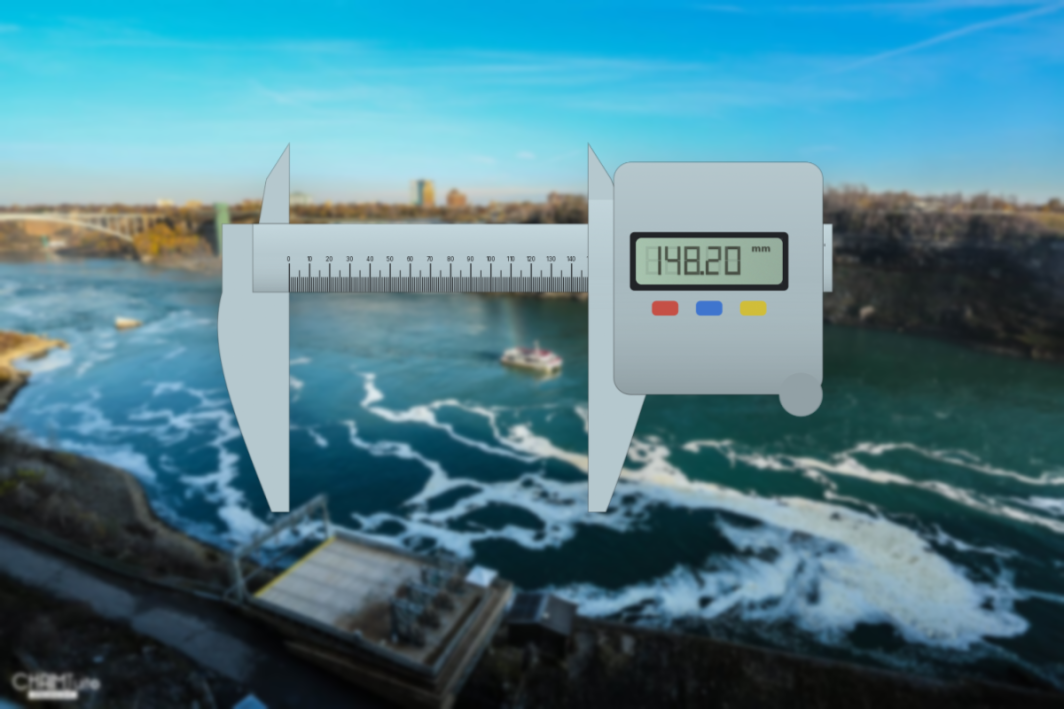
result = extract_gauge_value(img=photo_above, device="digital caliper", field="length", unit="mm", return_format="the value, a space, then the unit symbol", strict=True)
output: 148.20 mm
